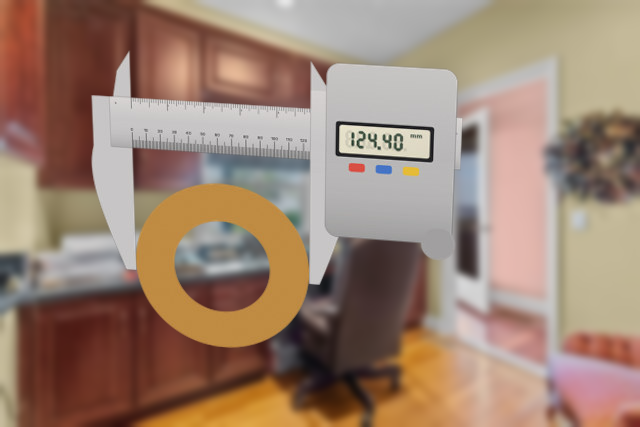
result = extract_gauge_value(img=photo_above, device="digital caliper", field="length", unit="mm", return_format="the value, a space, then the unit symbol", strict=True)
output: 124.40 mm
